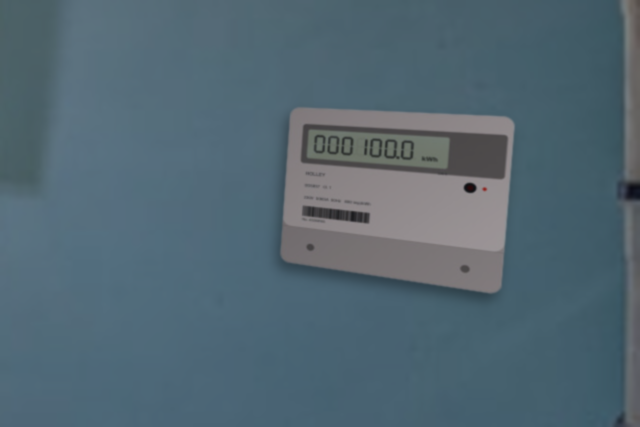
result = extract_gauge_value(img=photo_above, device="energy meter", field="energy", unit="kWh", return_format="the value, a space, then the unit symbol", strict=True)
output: 100.0 kWh
